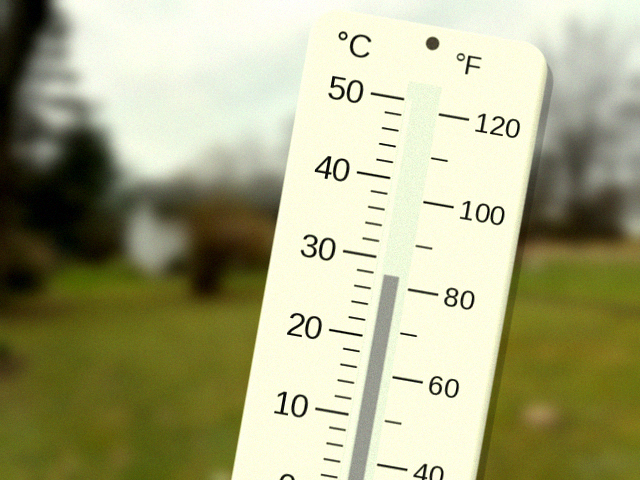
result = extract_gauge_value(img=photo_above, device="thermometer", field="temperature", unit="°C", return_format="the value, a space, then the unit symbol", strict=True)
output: 28 °C
